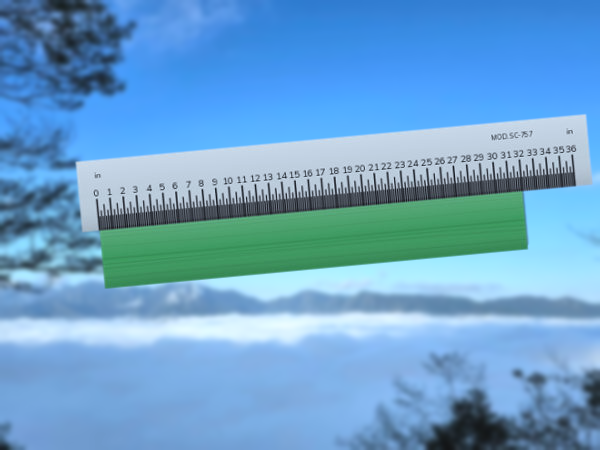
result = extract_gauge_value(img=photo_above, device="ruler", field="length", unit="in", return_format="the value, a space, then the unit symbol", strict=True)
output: 32 in
